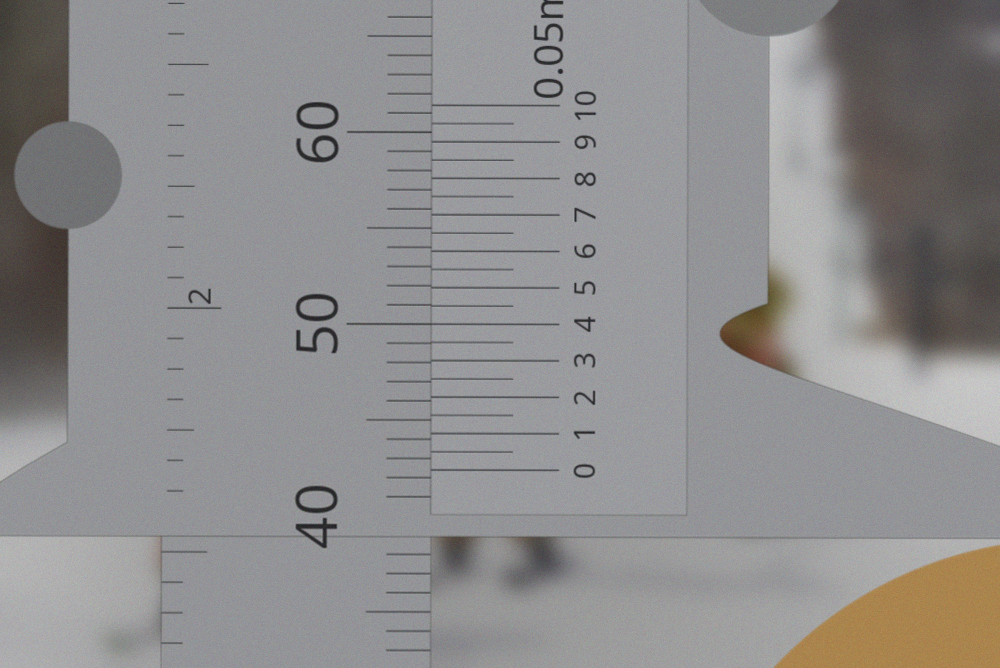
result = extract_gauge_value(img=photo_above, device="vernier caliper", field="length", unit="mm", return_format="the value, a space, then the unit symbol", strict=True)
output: 42.4 mm
